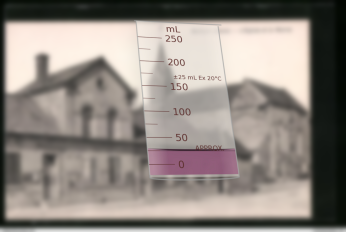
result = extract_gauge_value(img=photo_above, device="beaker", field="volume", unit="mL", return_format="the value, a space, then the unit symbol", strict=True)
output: 25 mL
